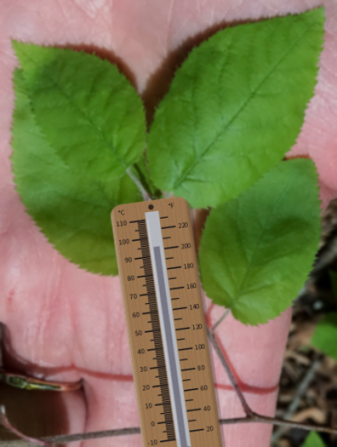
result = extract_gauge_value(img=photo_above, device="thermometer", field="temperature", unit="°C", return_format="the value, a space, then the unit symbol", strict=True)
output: 95 °C
